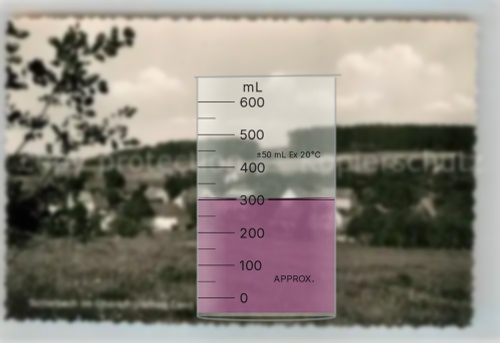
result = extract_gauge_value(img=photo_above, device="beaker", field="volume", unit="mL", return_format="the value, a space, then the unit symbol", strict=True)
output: 300 mL
